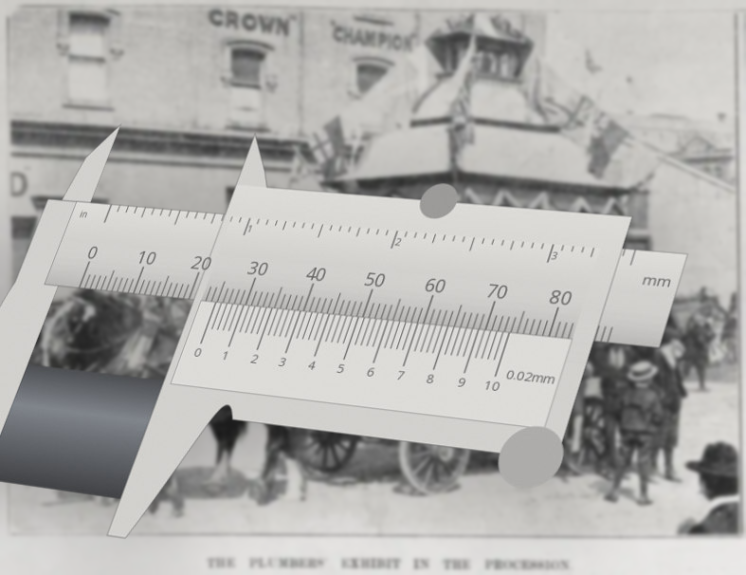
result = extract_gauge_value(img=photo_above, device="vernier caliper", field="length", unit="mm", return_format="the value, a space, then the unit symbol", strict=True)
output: 24.8 mm
